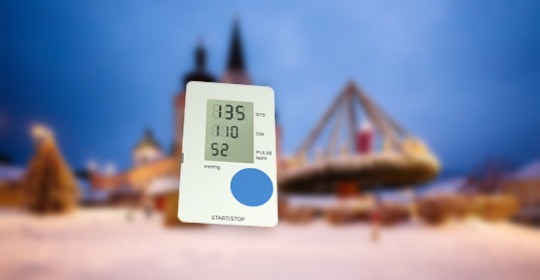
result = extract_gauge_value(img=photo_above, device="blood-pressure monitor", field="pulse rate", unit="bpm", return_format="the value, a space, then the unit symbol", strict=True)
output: 52 bpm
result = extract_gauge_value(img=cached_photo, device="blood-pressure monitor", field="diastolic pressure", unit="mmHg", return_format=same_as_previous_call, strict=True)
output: 110 mmHg
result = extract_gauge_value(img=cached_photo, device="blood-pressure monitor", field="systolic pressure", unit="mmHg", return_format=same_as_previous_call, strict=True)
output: 135 mmHg
